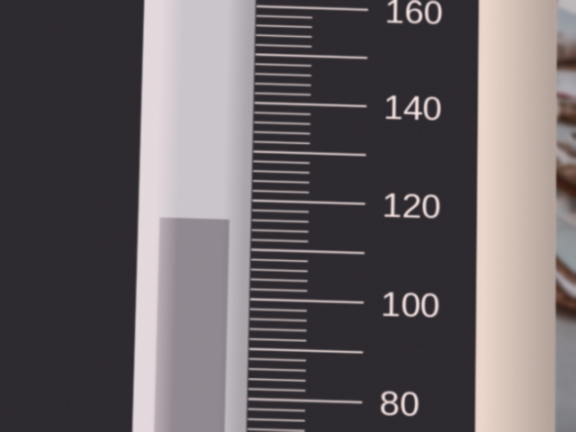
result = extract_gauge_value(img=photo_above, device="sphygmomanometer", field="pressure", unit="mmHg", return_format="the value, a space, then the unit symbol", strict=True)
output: 116 mmHg
